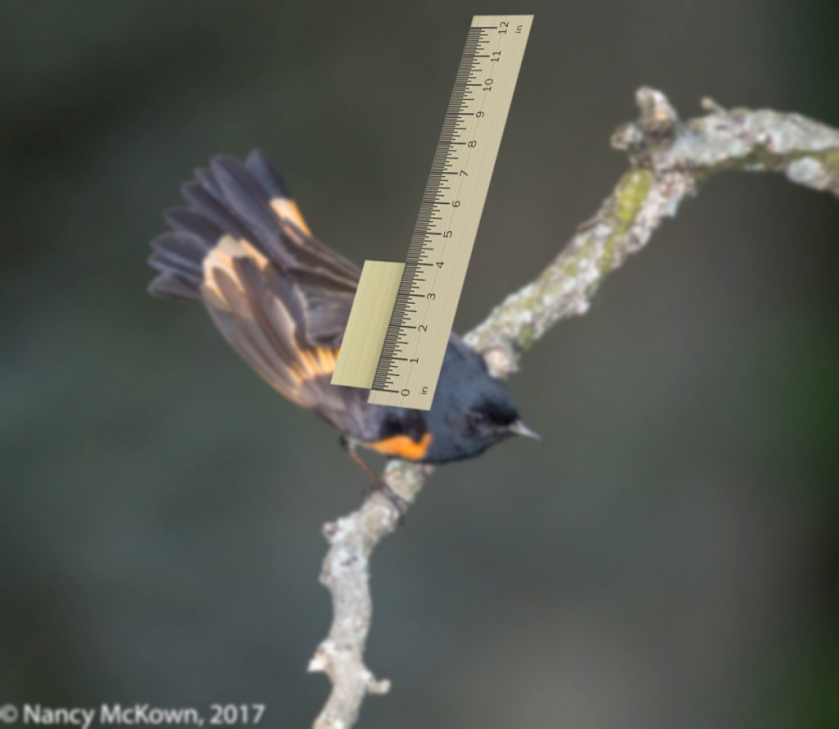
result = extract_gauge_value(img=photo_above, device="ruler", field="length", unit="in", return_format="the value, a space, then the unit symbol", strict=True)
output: 4 in
